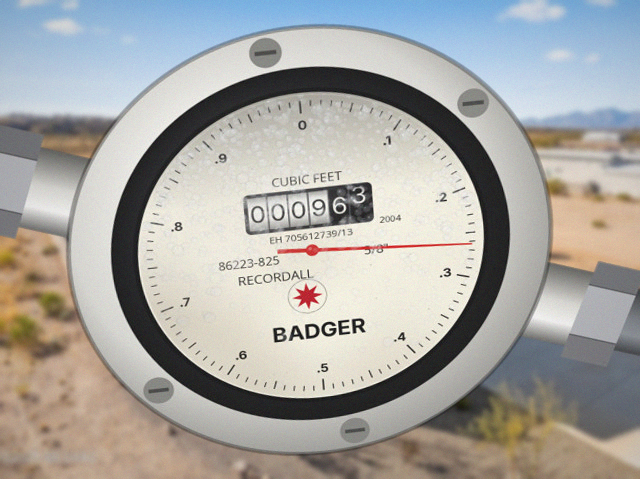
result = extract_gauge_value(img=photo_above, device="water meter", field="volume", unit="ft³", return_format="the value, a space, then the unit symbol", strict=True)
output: 963.26 ft³
